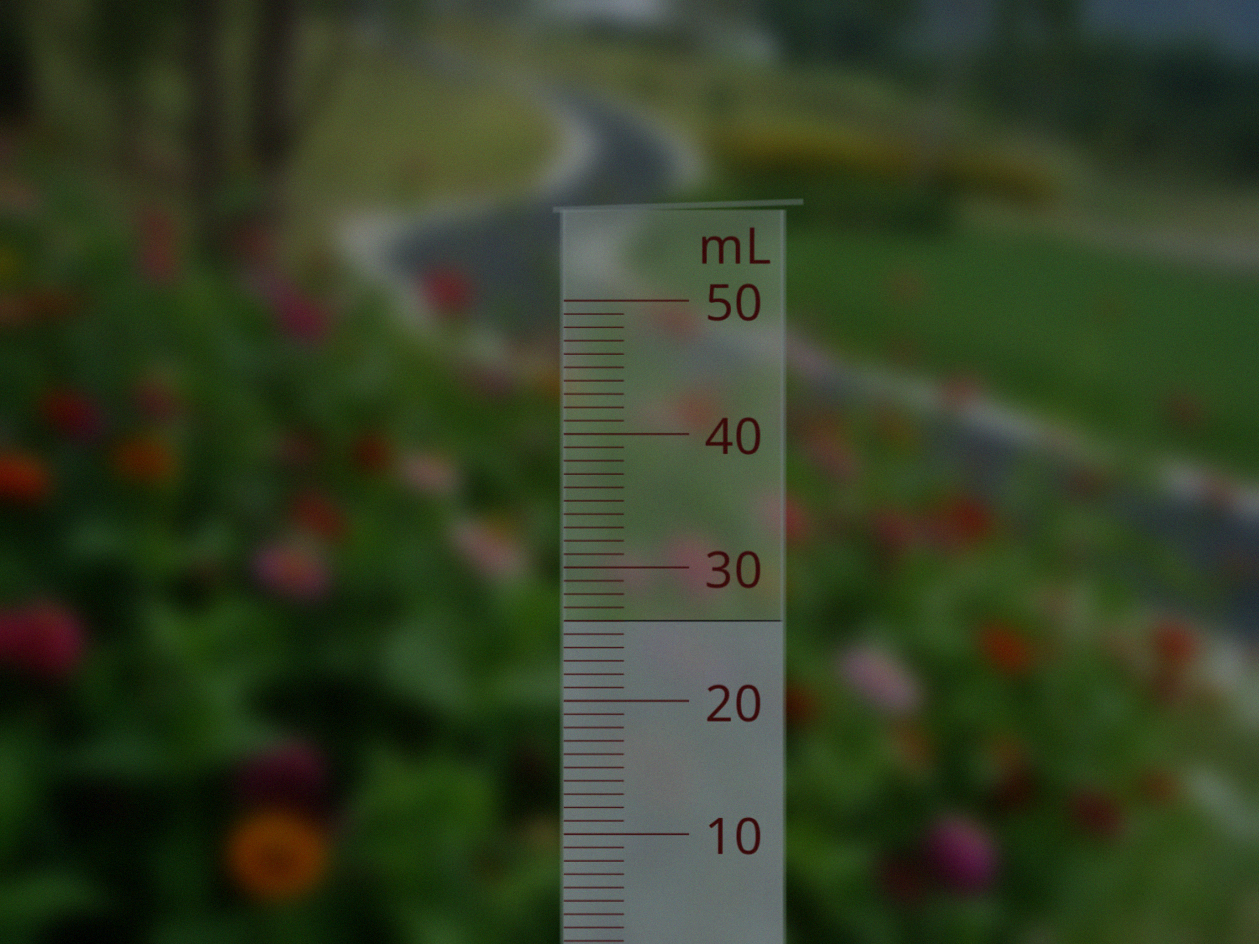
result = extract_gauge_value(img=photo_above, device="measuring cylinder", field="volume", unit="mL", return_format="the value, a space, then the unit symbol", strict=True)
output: 26 mL
